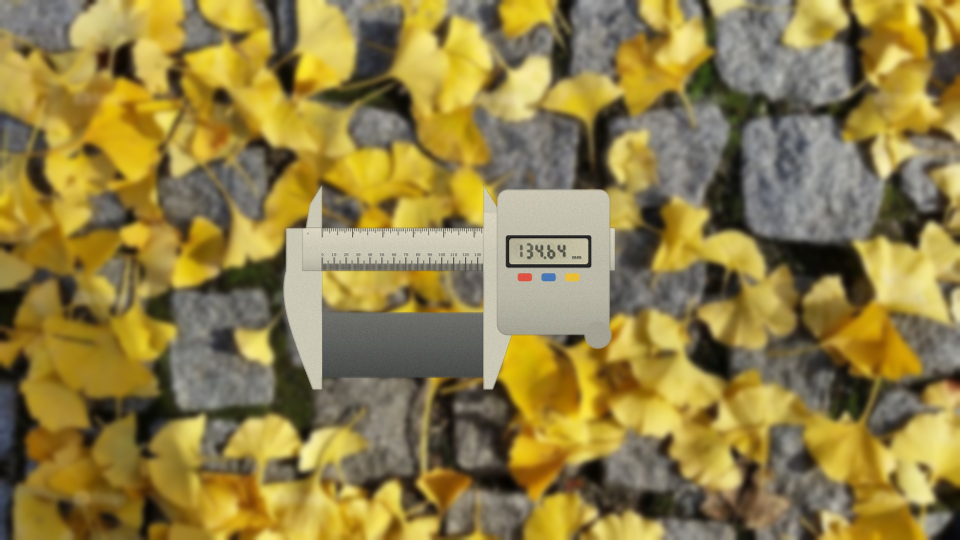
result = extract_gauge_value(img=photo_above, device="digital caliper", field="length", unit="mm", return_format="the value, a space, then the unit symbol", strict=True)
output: 134.64 mm
